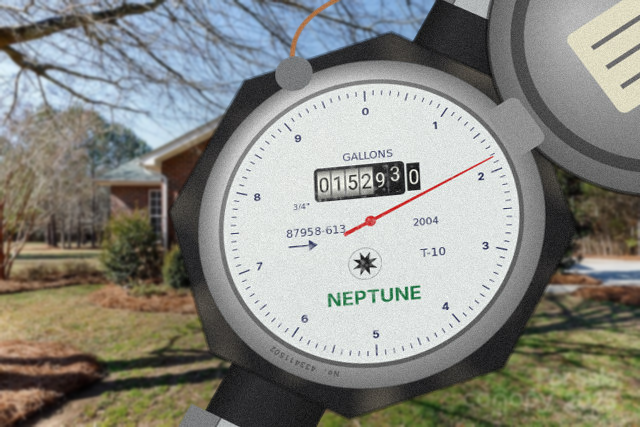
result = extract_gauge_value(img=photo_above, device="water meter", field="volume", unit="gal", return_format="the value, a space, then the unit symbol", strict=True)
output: 152931.8 gal
